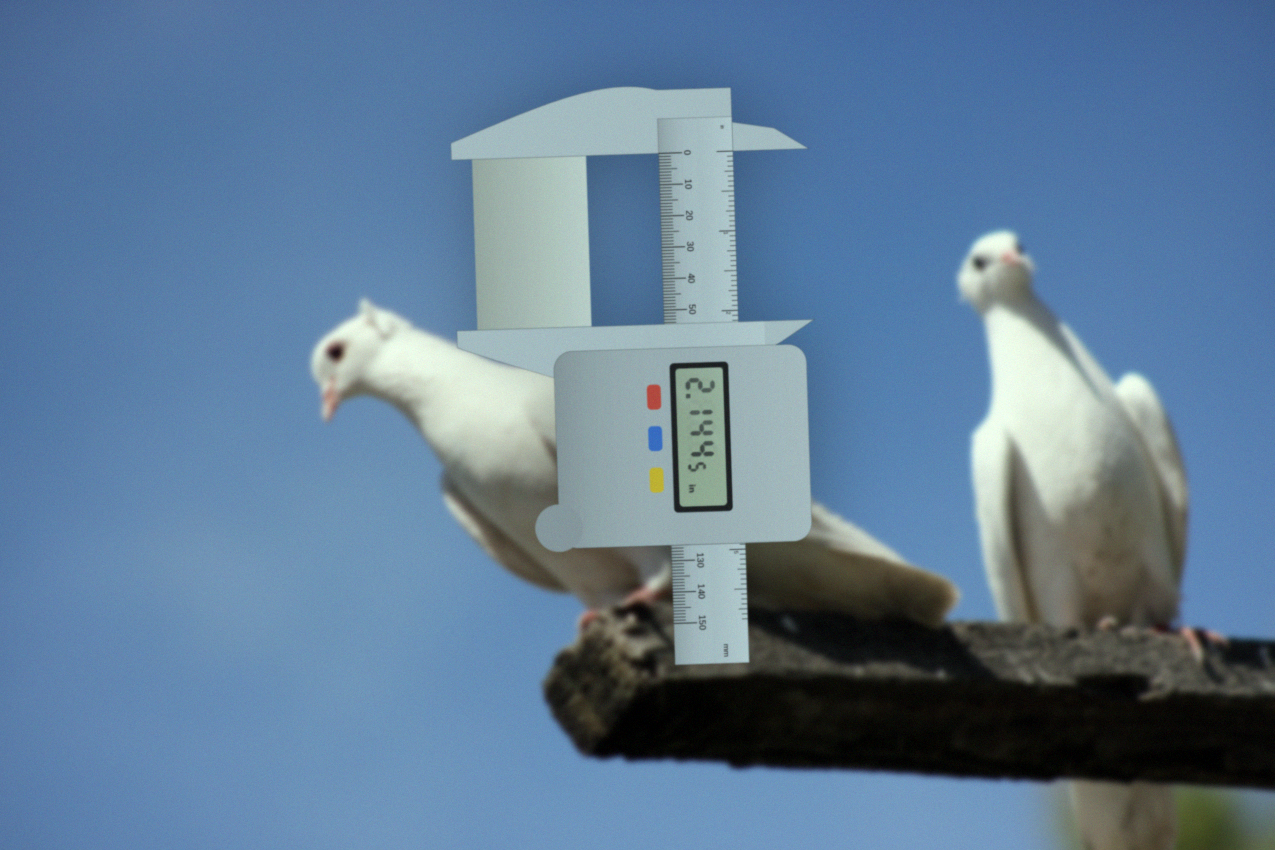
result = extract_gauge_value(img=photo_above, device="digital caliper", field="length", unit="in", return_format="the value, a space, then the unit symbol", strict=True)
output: 2.1445 in
